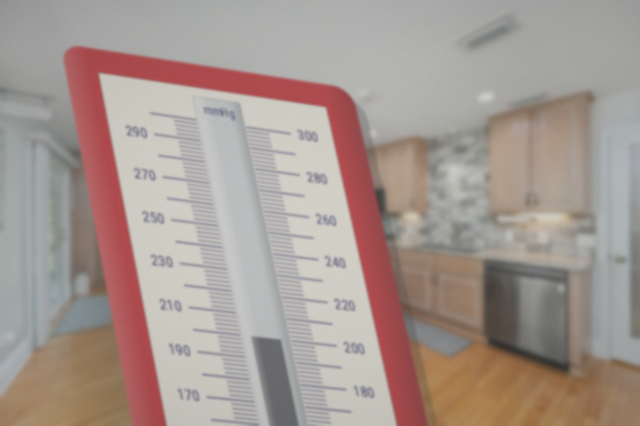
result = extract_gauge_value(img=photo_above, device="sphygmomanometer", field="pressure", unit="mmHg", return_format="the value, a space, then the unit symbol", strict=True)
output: 200 mmHg
